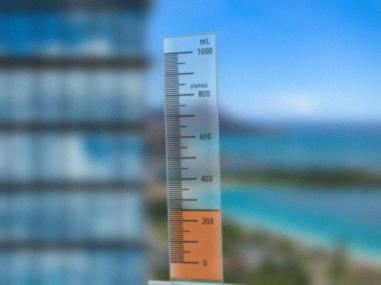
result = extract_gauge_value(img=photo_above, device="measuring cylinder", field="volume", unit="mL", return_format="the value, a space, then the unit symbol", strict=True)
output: 250 mL
